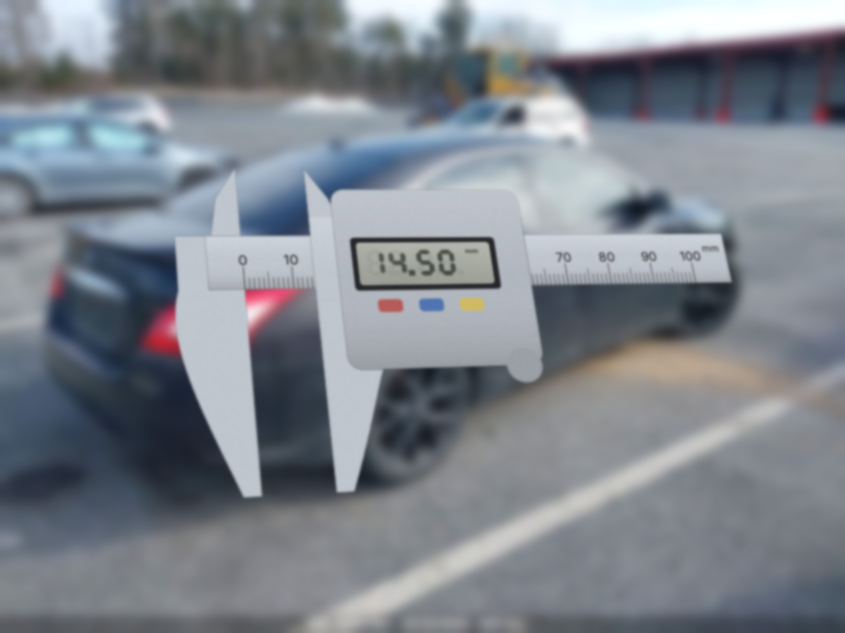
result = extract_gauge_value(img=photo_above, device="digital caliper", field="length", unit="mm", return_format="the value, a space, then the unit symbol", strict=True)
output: 14.50 mm
